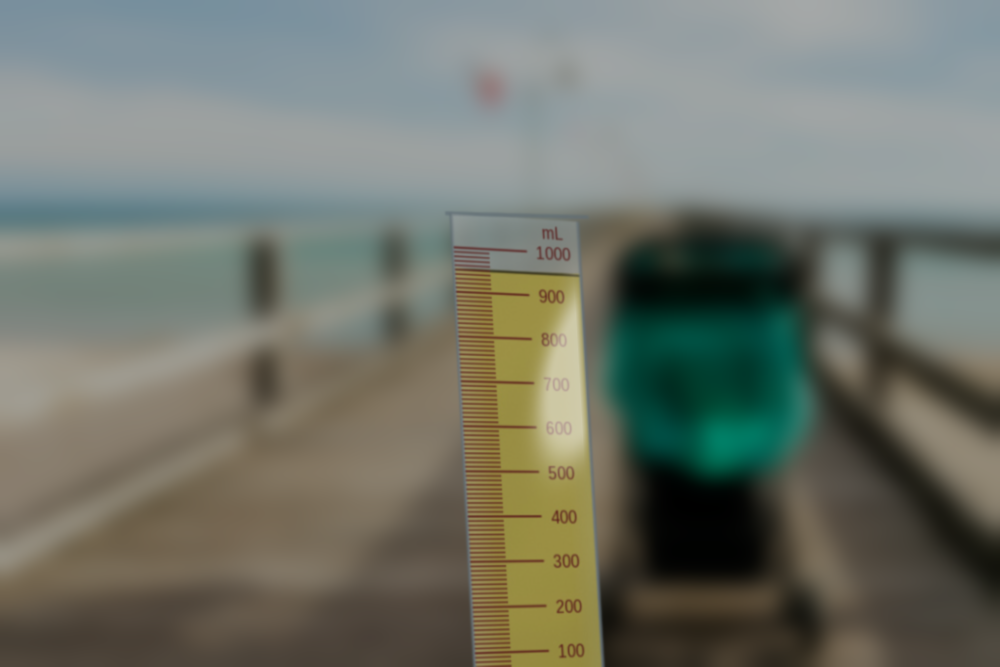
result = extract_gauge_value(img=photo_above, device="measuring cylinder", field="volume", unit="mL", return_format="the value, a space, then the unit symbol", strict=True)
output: 950 mL
